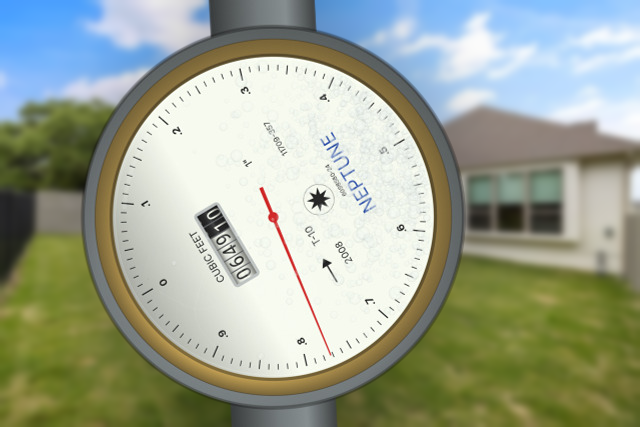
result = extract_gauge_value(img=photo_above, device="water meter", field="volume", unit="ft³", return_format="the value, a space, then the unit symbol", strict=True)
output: 64909.77 ft³
